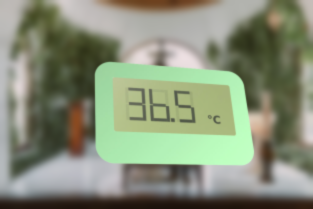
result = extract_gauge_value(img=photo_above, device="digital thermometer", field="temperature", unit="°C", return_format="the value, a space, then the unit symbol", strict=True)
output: 36.5 °C
